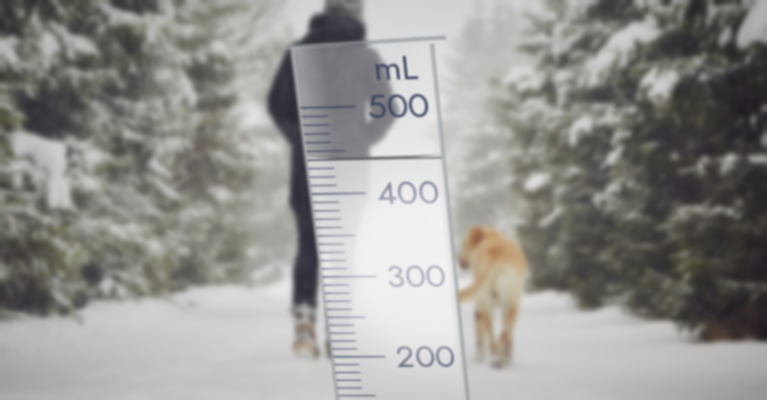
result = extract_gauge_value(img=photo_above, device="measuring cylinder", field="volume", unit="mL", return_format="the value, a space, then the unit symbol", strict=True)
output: 440 mL
